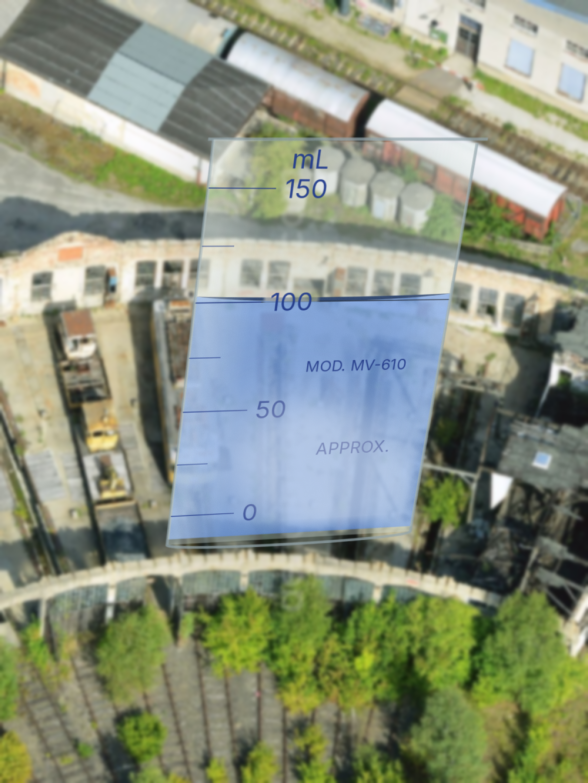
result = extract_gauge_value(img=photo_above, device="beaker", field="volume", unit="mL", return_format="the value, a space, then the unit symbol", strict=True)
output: 100 mL
